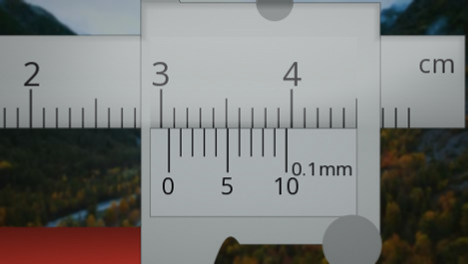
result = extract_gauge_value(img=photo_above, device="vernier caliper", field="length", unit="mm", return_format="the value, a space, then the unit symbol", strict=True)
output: 30.6 mm
